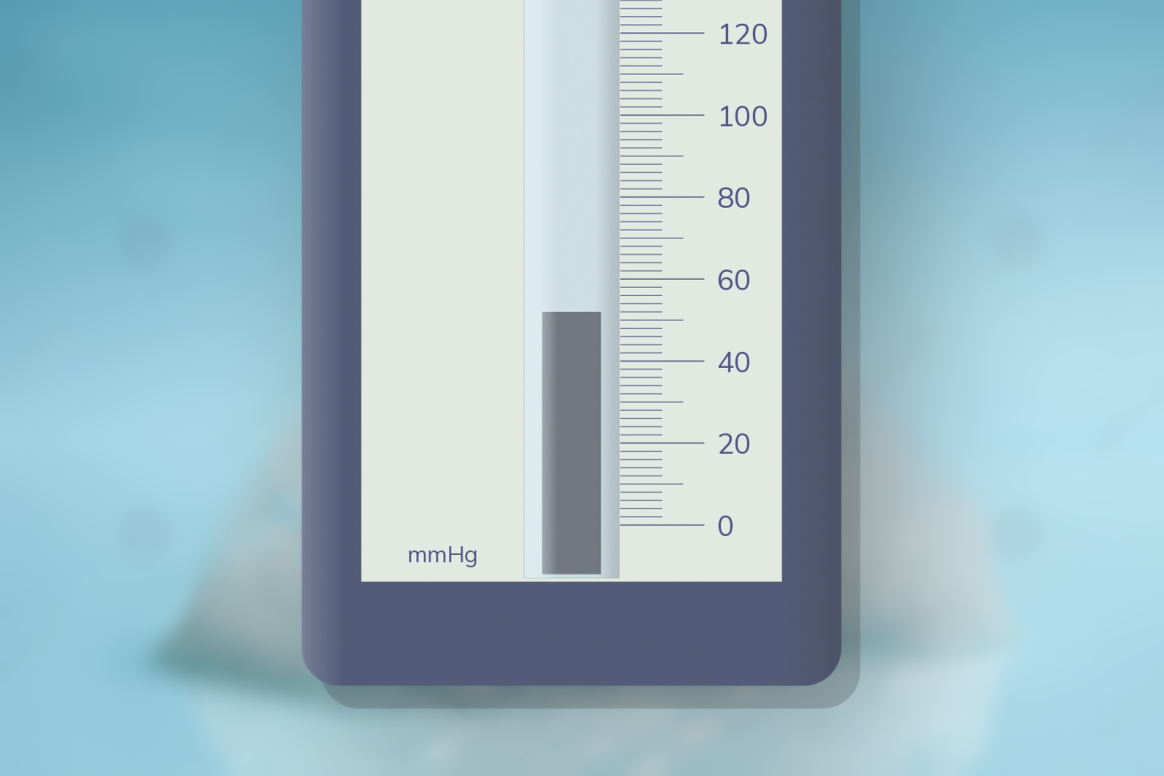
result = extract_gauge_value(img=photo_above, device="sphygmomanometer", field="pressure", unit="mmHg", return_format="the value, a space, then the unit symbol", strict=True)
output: 52 mmHg
